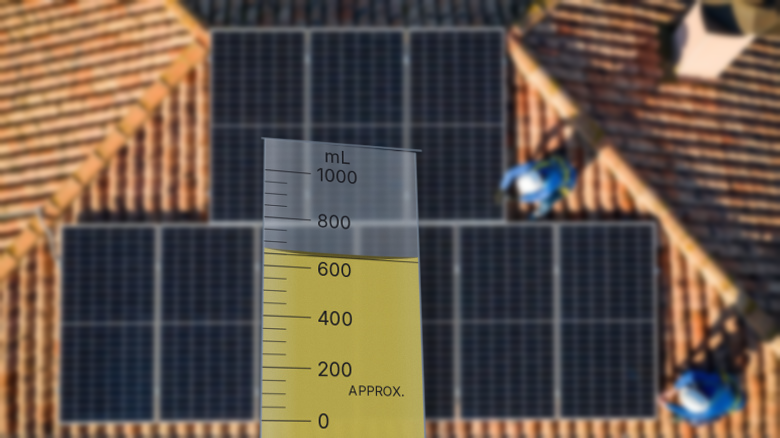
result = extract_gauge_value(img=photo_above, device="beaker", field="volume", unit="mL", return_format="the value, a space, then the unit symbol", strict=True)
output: 650 mL
